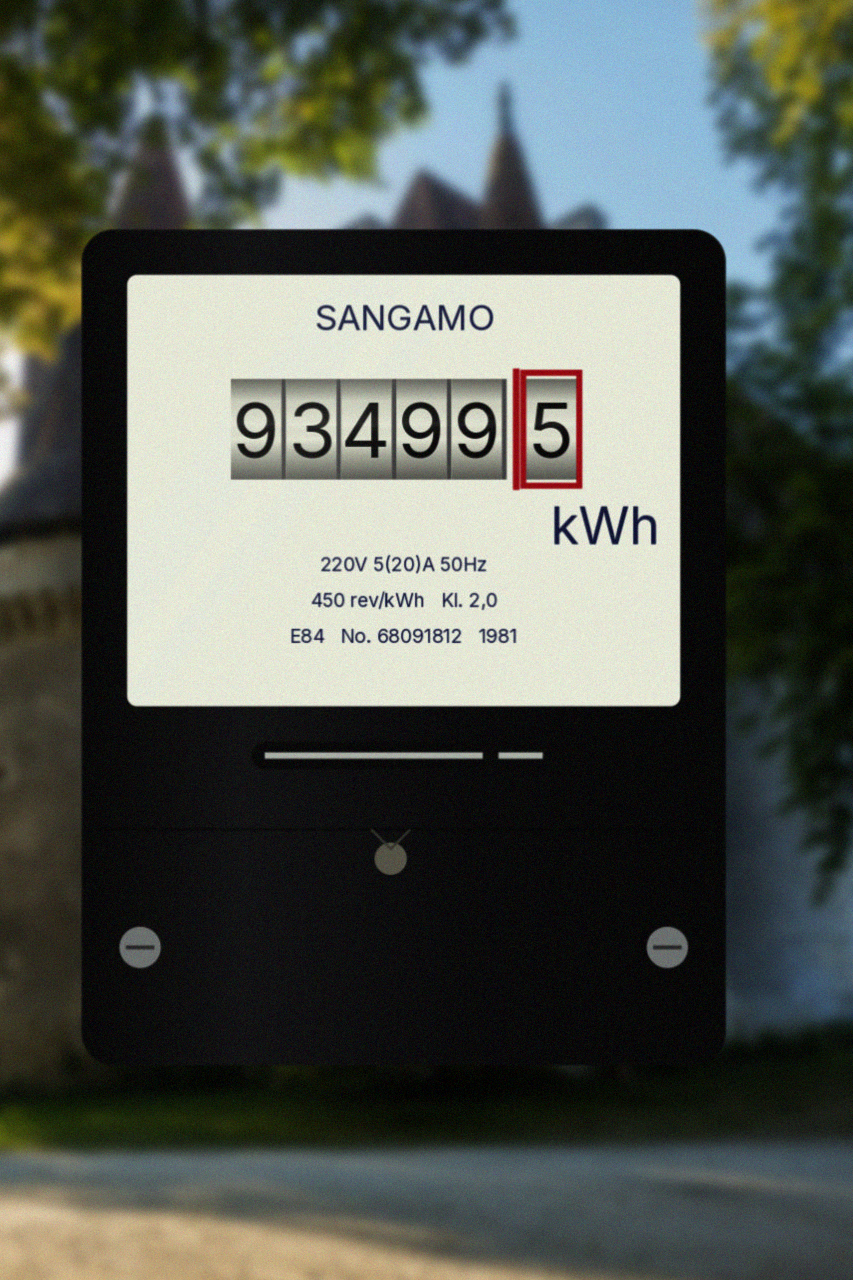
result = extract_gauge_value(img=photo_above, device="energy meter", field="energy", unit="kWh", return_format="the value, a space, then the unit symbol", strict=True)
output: 93499.5 kWh
